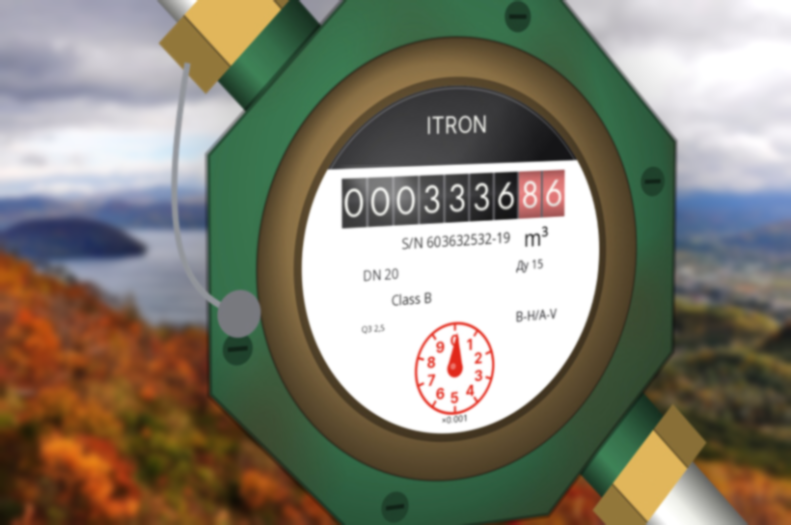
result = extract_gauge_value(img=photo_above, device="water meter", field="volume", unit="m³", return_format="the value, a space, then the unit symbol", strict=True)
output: 3336.860 m³
